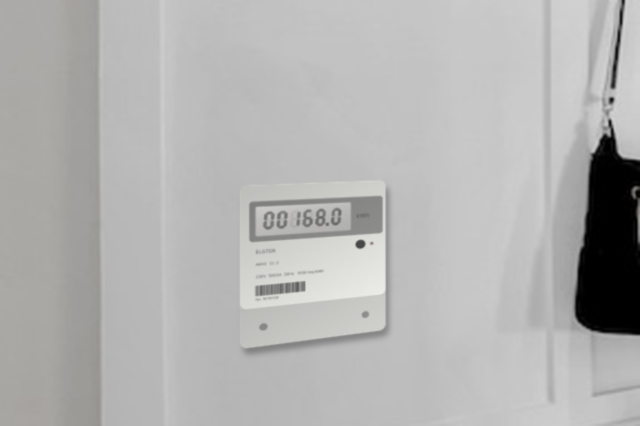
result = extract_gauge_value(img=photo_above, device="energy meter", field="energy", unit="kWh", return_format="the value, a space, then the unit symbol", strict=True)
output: 168.0 kWh
